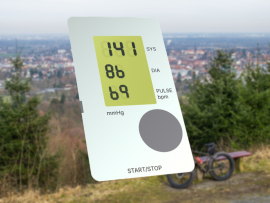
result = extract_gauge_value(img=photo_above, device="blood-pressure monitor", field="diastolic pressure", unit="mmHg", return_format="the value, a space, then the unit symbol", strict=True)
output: 86 mmHg
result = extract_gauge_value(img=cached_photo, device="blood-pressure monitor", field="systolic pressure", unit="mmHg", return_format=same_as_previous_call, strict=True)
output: 141 mmHg
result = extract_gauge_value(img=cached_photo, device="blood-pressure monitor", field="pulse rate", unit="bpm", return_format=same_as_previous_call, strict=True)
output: 69 bpm
